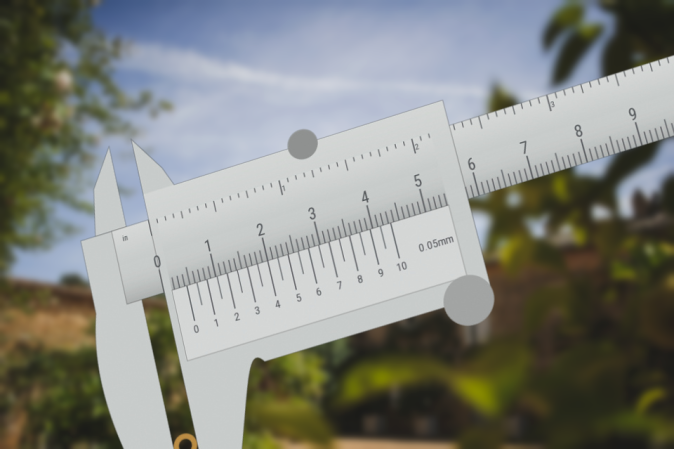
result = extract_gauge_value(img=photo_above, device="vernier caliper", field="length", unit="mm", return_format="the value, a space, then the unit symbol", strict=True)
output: 4.4 mm
